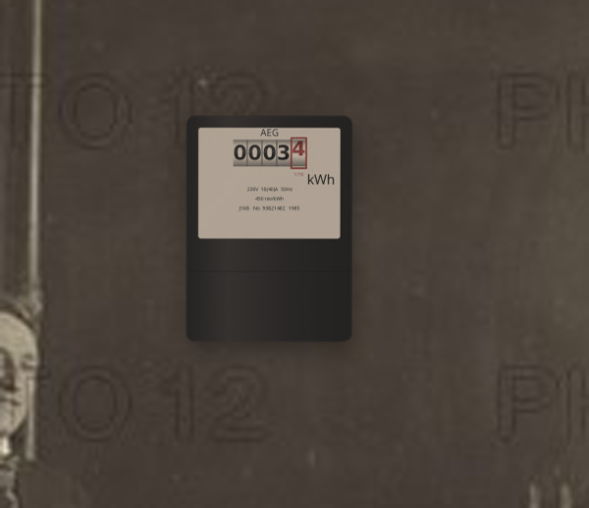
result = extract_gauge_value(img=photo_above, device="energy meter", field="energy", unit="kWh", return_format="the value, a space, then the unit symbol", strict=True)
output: 3.4 kWh
